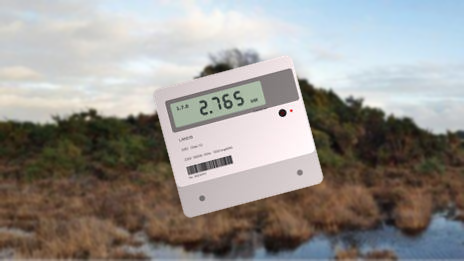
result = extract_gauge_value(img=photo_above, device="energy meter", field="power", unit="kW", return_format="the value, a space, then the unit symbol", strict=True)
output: 2.765 kW
